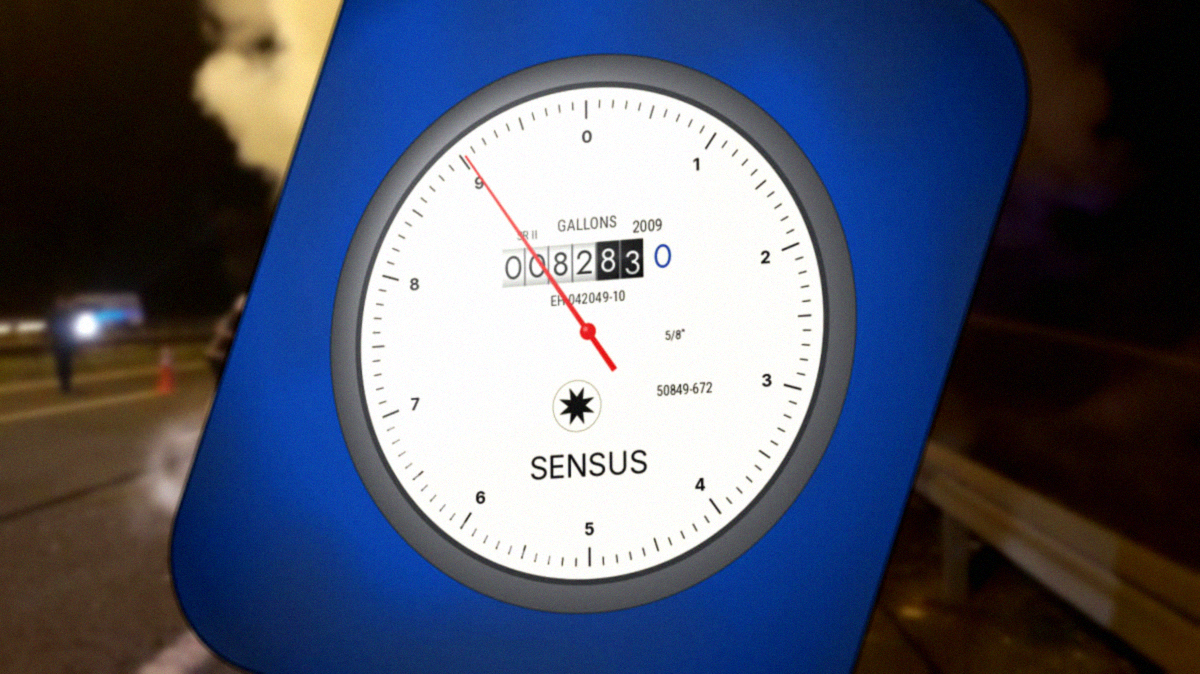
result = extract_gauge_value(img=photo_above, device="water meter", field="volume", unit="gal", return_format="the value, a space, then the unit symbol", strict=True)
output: 82829.0 gal
